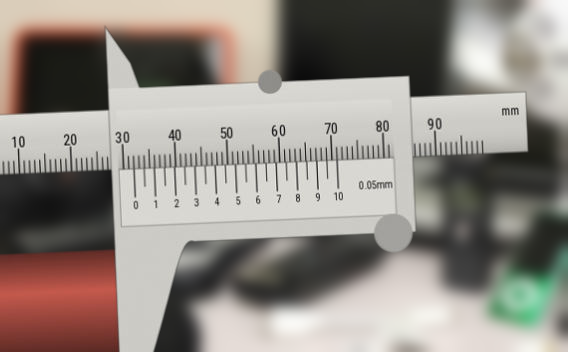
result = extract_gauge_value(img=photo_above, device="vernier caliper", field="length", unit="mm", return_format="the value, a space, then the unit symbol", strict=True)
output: 32.0 mm
